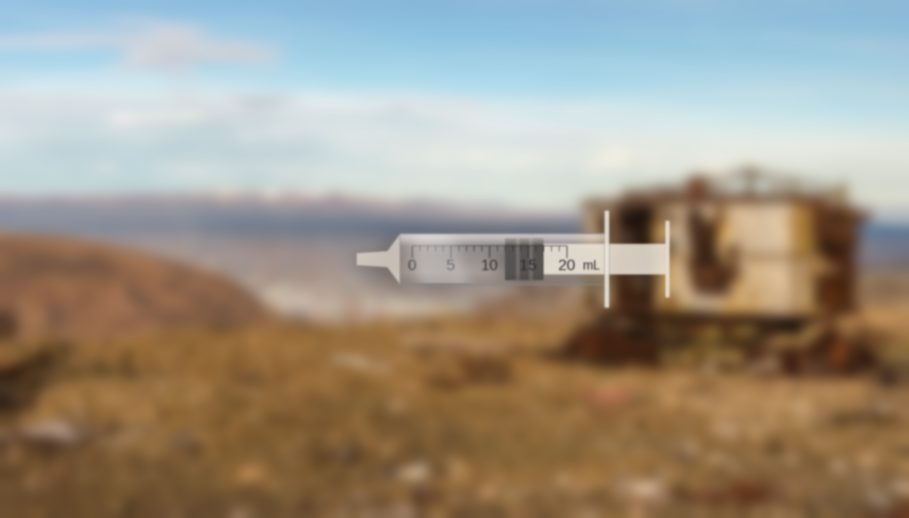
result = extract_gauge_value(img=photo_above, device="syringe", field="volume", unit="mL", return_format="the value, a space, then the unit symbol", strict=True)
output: 12 mL
